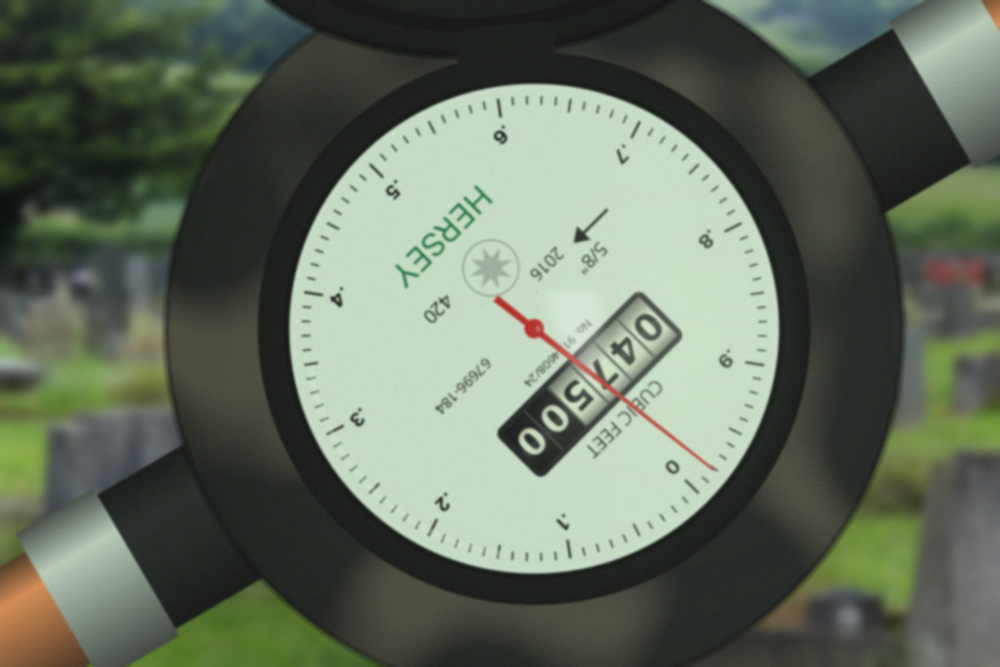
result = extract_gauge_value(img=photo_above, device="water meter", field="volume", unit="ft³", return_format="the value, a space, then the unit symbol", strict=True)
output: 47499.98 ft³
